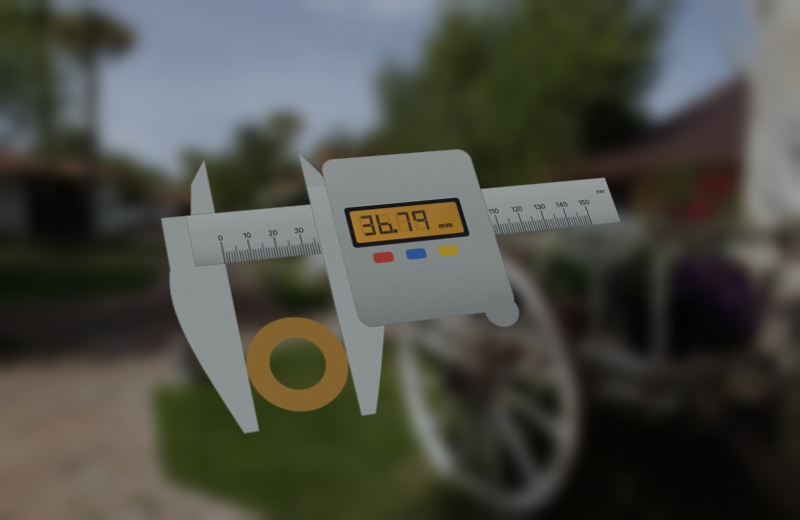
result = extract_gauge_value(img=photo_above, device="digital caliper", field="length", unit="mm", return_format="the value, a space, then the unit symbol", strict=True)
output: 36.79 mm
